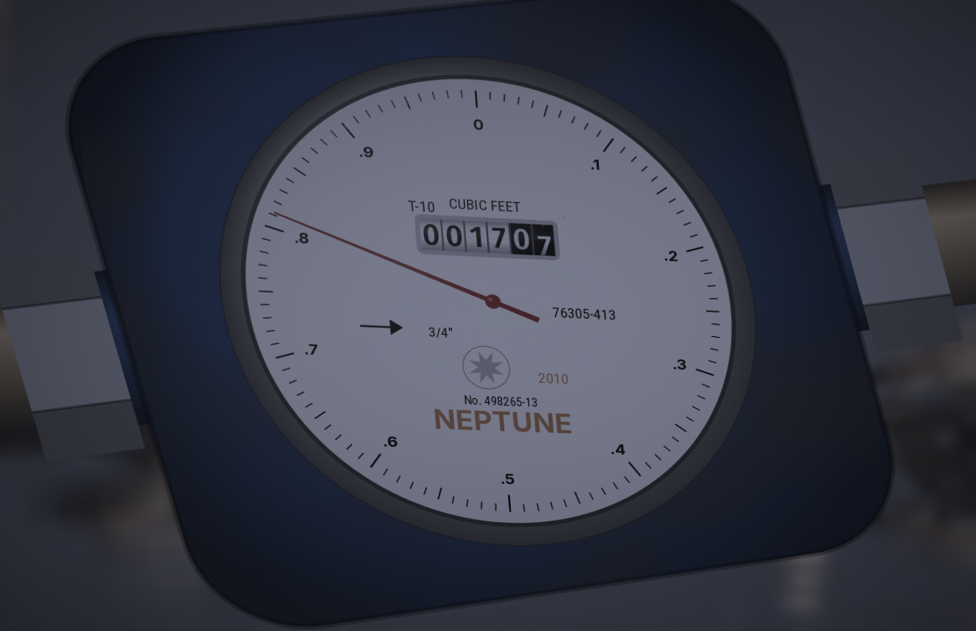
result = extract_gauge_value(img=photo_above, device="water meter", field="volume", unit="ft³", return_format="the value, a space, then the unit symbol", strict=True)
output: 1706.81 ft³
